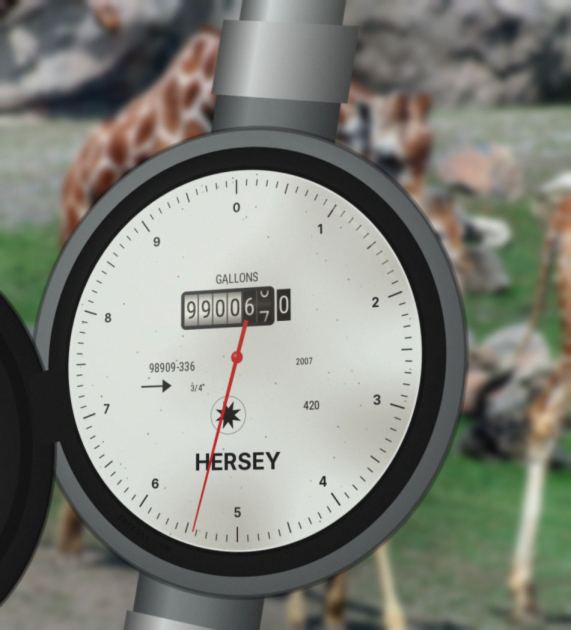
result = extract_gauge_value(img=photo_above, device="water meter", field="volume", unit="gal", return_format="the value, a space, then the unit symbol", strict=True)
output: 9900665.4 gal
